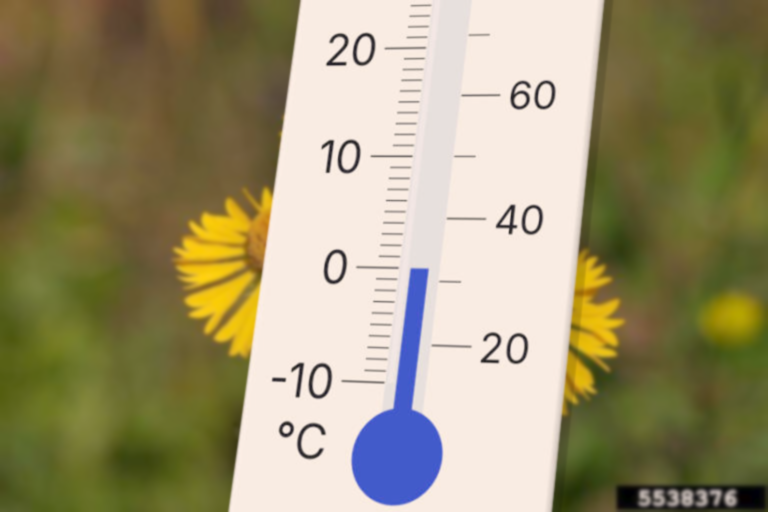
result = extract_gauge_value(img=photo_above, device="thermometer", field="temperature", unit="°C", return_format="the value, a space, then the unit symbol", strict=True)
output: 0 °C
